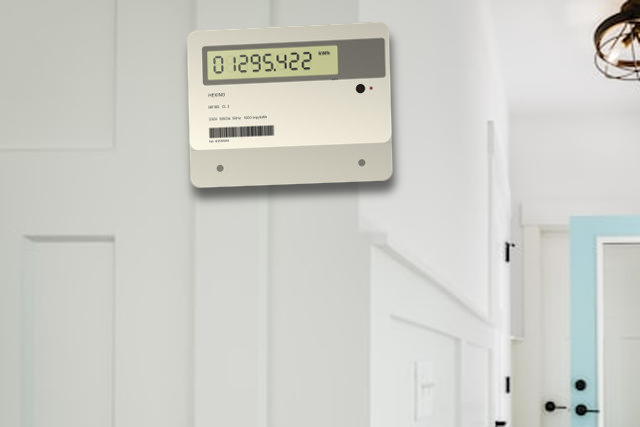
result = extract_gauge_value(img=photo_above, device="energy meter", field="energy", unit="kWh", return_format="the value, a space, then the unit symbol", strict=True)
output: 1295.422 kWh
